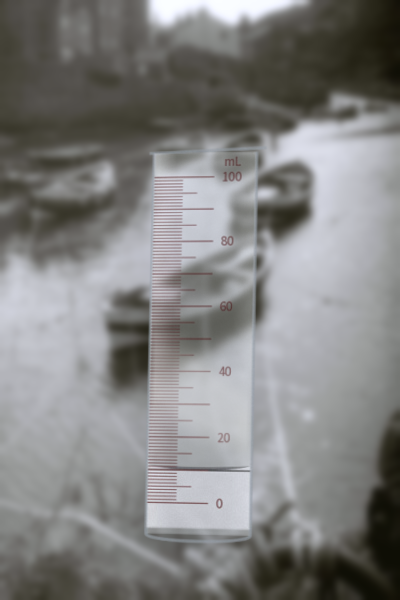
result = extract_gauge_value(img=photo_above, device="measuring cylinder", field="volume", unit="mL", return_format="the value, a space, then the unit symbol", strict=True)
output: 10 mL
